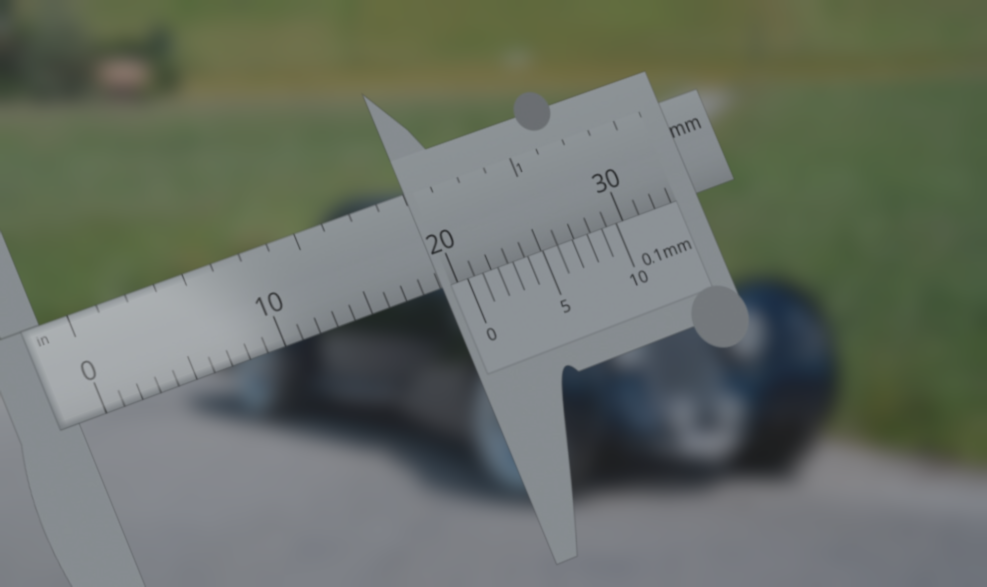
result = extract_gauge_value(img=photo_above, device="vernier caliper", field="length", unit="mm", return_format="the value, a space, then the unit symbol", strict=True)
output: 20.6 mm
